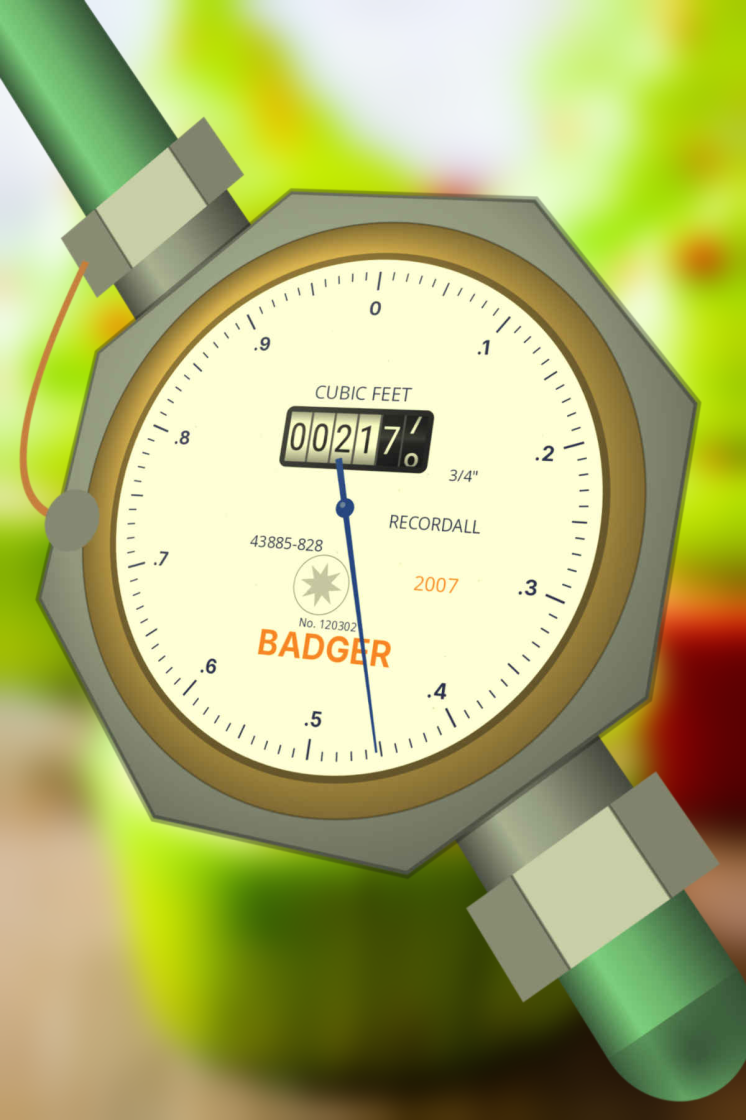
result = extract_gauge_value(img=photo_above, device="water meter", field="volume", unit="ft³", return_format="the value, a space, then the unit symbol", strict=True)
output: 2177.45 ft³
